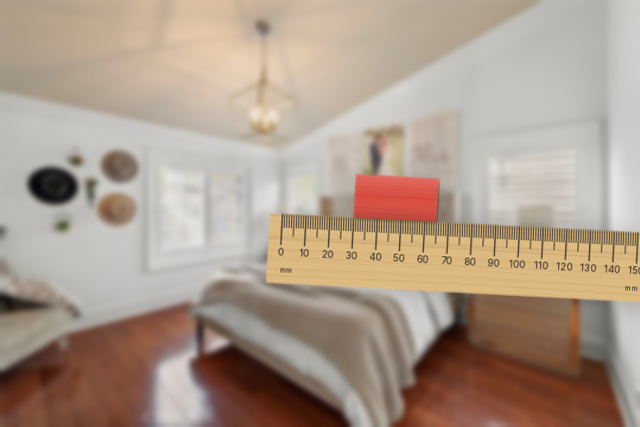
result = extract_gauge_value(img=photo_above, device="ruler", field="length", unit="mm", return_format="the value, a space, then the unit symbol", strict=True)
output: 35 mm
